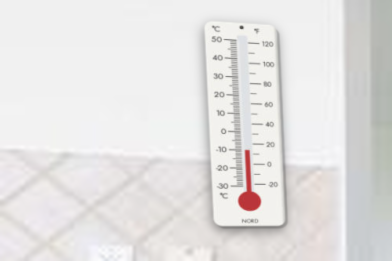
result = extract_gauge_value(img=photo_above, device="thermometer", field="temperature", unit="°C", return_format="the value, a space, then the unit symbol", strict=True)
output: -10 °C
